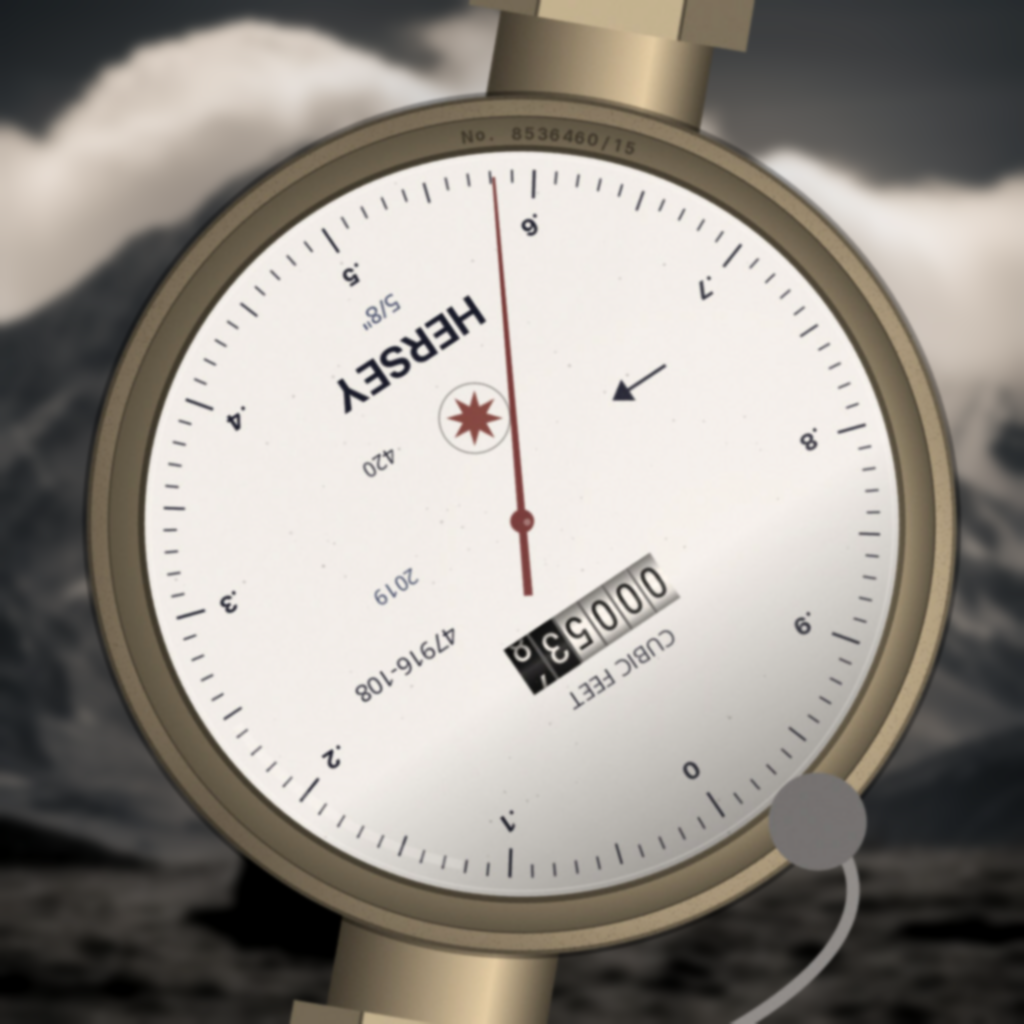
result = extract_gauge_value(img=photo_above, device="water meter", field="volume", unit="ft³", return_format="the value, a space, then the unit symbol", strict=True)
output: 537.58 ft³
